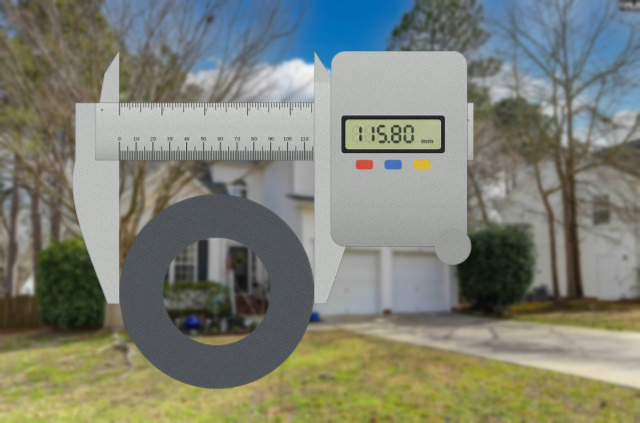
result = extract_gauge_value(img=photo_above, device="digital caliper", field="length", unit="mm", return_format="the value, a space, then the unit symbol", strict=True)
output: 115.80 mm
